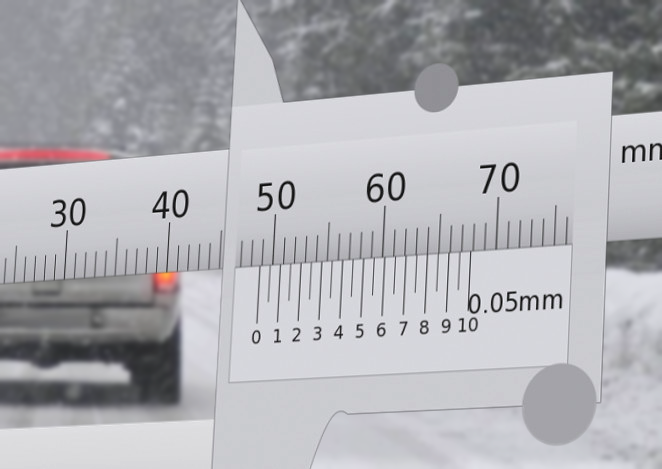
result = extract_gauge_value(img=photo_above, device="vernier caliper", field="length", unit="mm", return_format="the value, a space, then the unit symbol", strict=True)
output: 48.8 mm
